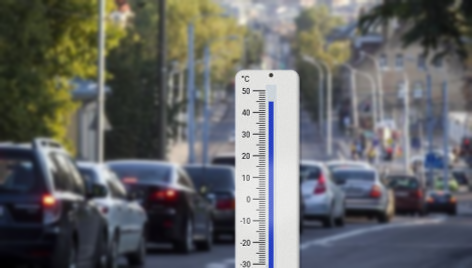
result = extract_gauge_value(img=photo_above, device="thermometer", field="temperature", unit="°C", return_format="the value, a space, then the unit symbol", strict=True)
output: 45 °C
